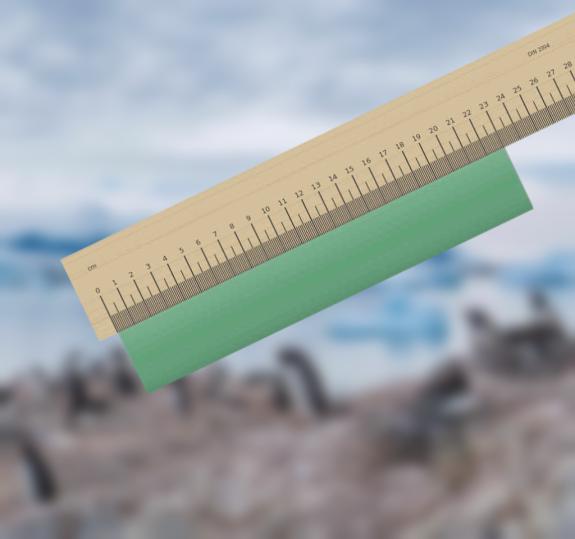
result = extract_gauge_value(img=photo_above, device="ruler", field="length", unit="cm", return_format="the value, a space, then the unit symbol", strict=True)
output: 23 cm
